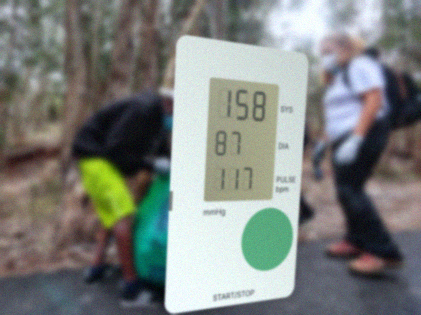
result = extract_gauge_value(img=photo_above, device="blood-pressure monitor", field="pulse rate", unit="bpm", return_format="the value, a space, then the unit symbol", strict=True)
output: 117 bpm
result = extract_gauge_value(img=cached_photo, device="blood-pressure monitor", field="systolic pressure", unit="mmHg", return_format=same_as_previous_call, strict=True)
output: 158 mmHg
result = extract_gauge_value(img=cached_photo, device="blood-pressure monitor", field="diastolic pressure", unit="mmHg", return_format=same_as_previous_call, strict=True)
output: 87 mmHg
